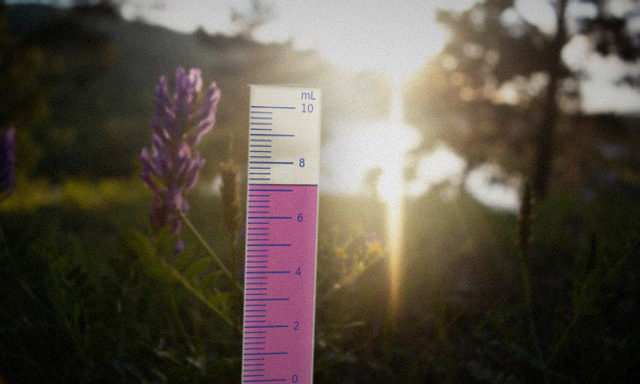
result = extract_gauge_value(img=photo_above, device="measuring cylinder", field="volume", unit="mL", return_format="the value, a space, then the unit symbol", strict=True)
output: 7.2 mL
